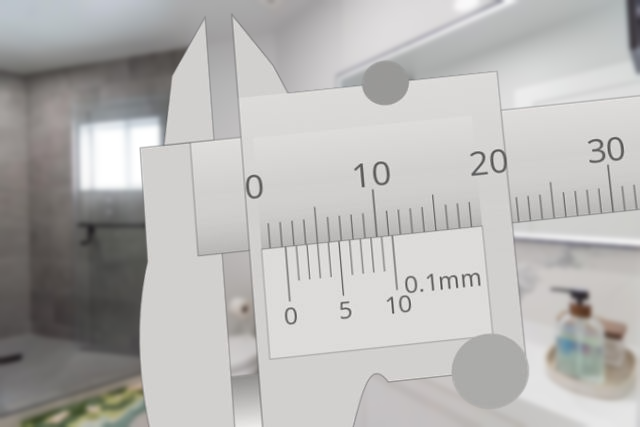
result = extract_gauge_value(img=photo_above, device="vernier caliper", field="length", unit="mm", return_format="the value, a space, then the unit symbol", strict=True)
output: 2.3 mm
